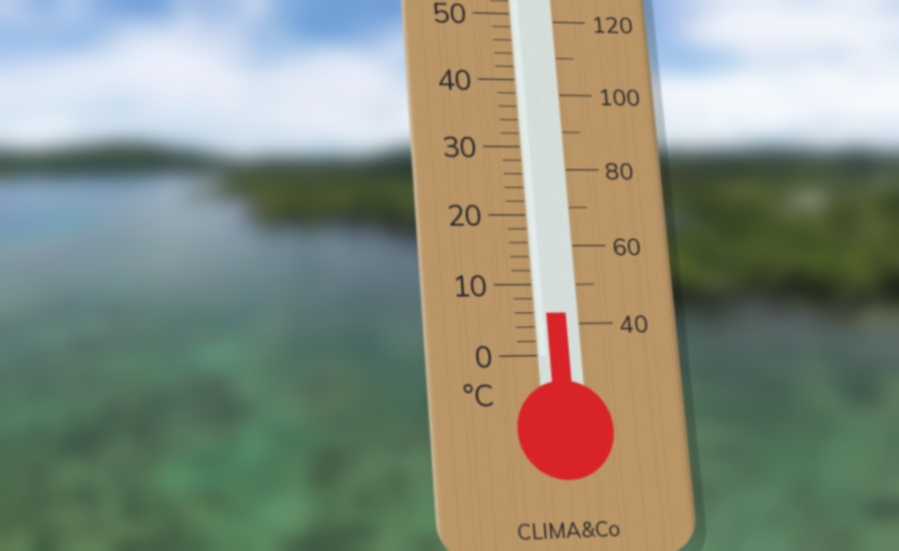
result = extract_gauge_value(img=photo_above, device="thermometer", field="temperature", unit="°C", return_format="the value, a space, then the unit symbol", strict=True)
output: 6 °C
